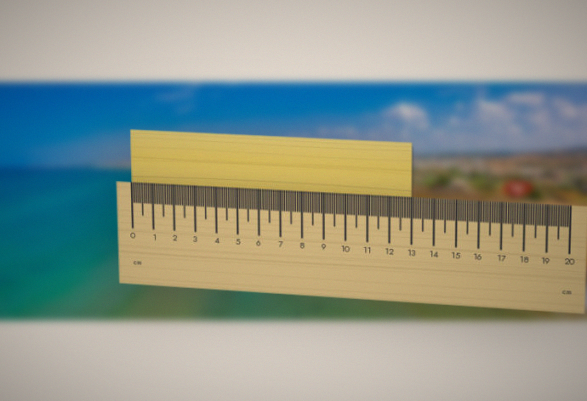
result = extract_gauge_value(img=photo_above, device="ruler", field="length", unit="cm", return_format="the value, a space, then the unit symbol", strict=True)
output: 13 cm
